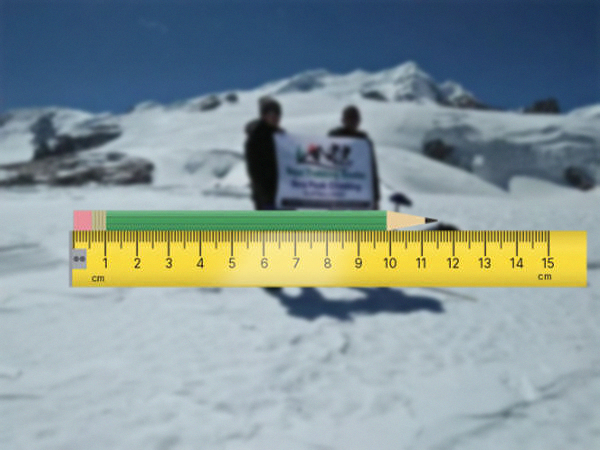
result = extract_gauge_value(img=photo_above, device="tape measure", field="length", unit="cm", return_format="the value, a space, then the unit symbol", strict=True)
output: 11.5 cm
